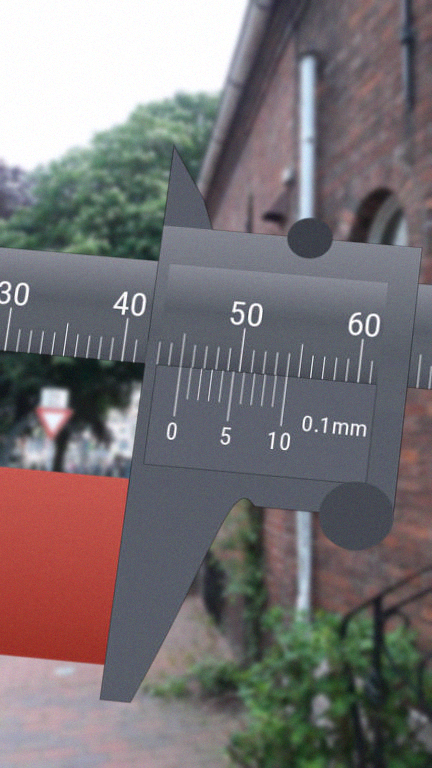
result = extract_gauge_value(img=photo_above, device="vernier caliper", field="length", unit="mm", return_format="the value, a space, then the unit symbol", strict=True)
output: 45.0 mm
